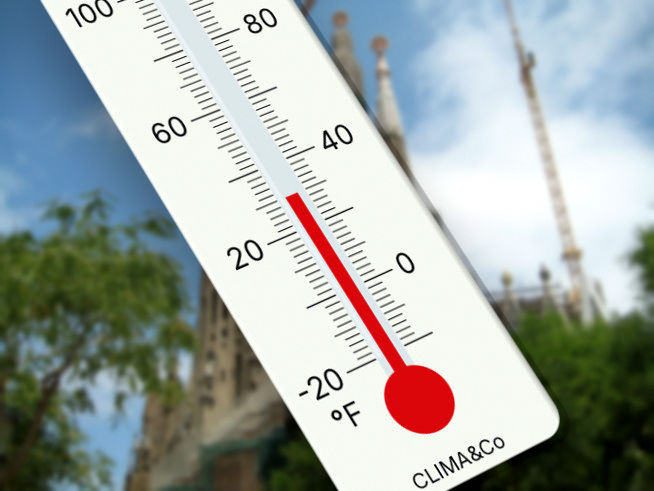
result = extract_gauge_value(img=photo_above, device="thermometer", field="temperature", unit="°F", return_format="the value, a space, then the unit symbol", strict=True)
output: 30 °F
